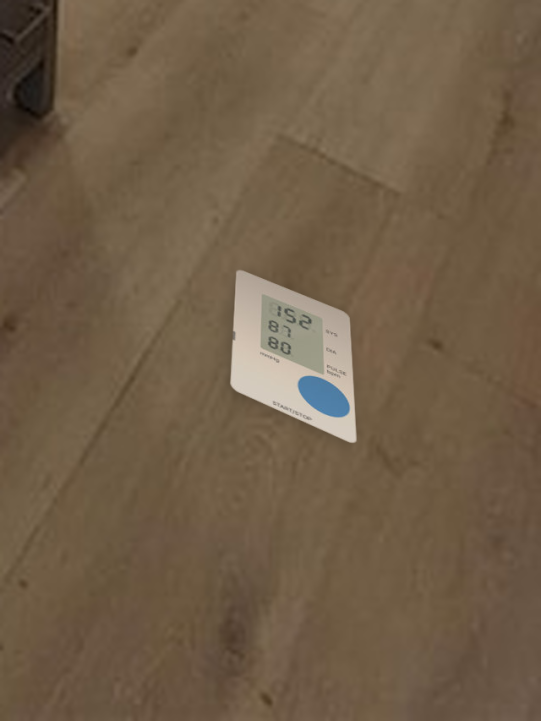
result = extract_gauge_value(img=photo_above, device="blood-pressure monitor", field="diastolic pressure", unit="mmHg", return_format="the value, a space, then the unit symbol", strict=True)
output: 87 mmHg
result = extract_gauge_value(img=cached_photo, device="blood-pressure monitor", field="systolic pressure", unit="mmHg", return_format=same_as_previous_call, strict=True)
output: 152 mmHg
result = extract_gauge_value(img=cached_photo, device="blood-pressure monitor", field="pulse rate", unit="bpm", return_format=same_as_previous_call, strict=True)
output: 80 bpm
